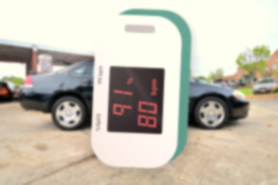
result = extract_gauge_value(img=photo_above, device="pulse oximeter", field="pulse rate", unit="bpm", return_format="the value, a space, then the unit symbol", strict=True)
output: 80 bpm
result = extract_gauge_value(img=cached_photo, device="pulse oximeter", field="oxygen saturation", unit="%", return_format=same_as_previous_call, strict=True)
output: 91 %
